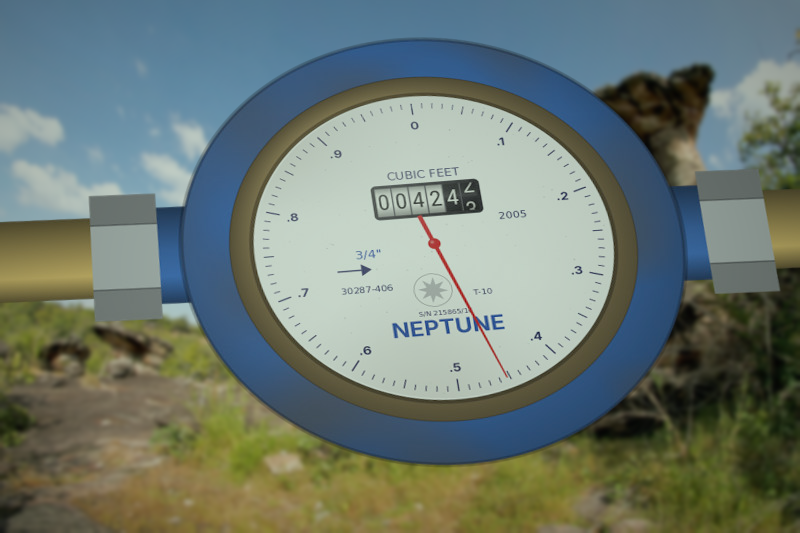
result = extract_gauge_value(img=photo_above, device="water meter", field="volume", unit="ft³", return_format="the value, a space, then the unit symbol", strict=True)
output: 4242.45 ft³
